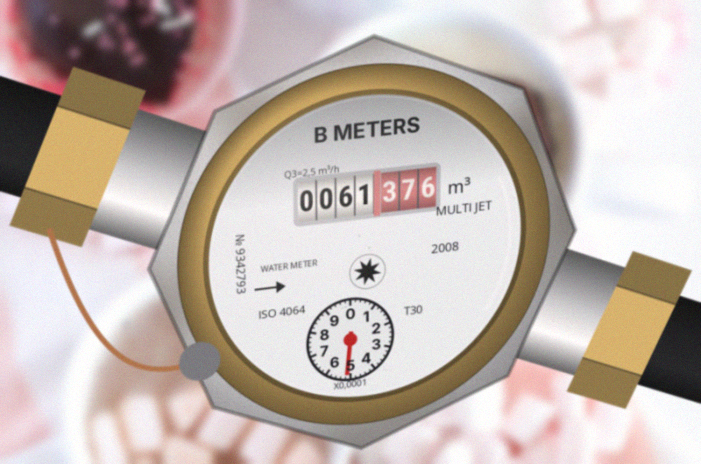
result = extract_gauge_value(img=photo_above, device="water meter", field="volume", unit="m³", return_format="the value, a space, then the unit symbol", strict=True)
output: 61.3765 m³
